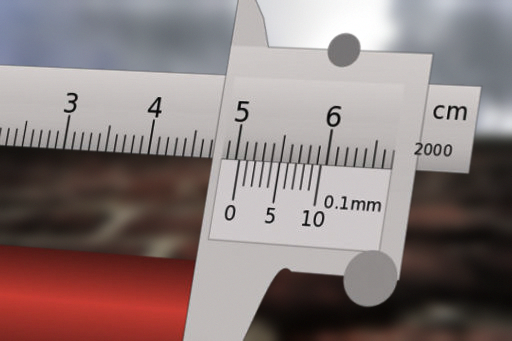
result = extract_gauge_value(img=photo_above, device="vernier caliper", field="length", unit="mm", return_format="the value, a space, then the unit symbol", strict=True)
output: 50.4 mm
